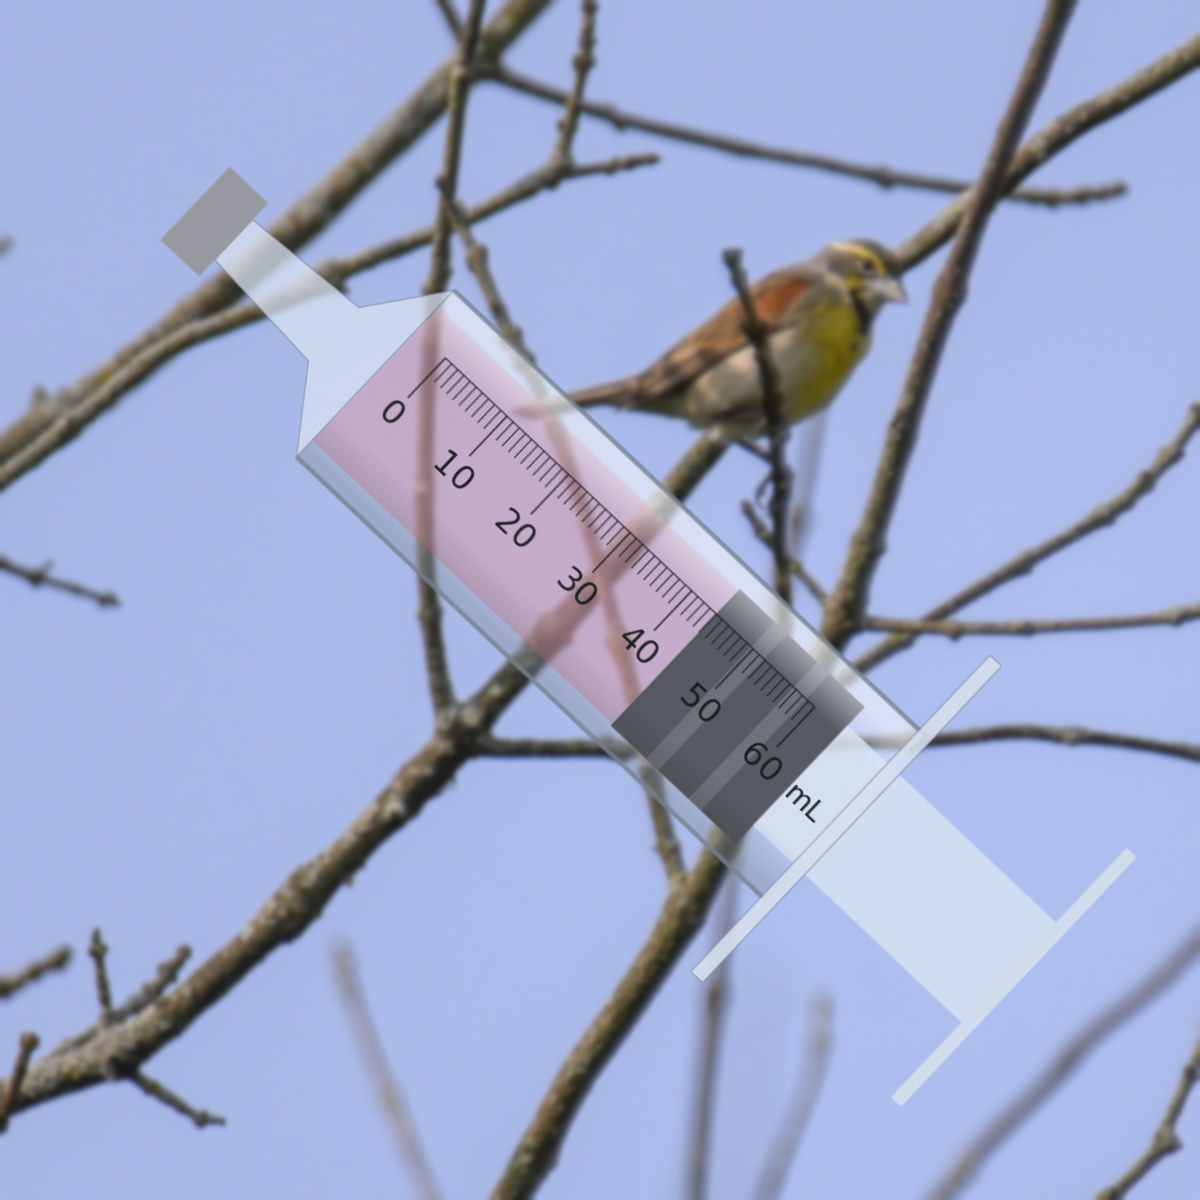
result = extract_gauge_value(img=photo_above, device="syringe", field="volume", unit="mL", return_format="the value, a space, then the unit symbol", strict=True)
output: 44 mL
